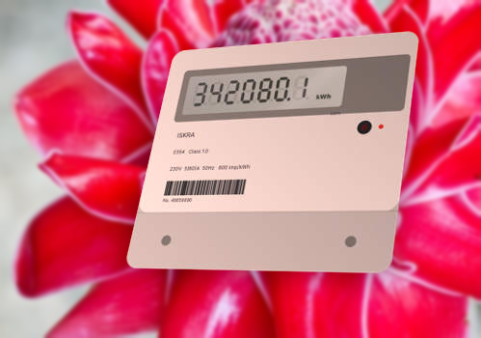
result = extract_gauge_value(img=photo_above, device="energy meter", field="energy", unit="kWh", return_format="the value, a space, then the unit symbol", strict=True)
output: 342080.1 kWh
